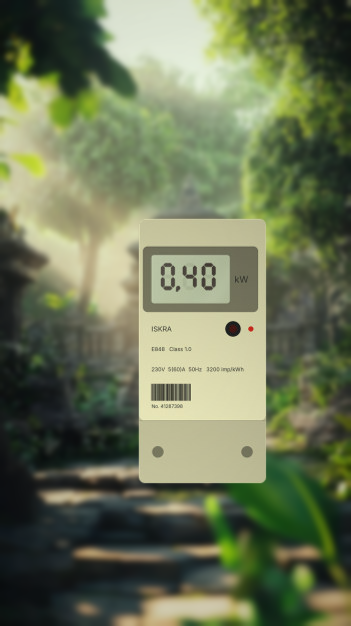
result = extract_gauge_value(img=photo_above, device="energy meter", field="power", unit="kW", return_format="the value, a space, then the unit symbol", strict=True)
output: 0.40 kW
